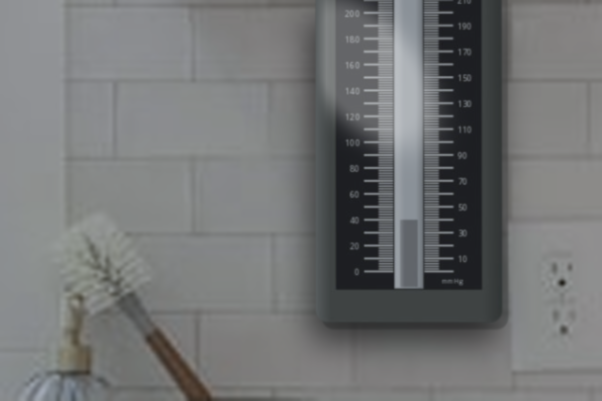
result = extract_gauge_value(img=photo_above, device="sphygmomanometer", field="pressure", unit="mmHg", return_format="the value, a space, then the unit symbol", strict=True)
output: 40 mmHg
